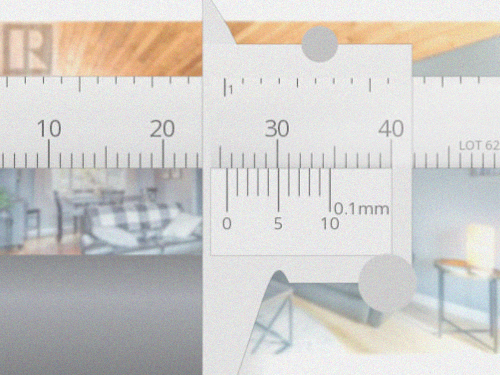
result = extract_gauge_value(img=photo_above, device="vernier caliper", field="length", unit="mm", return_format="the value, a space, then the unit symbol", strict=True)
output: 25.6 mm
